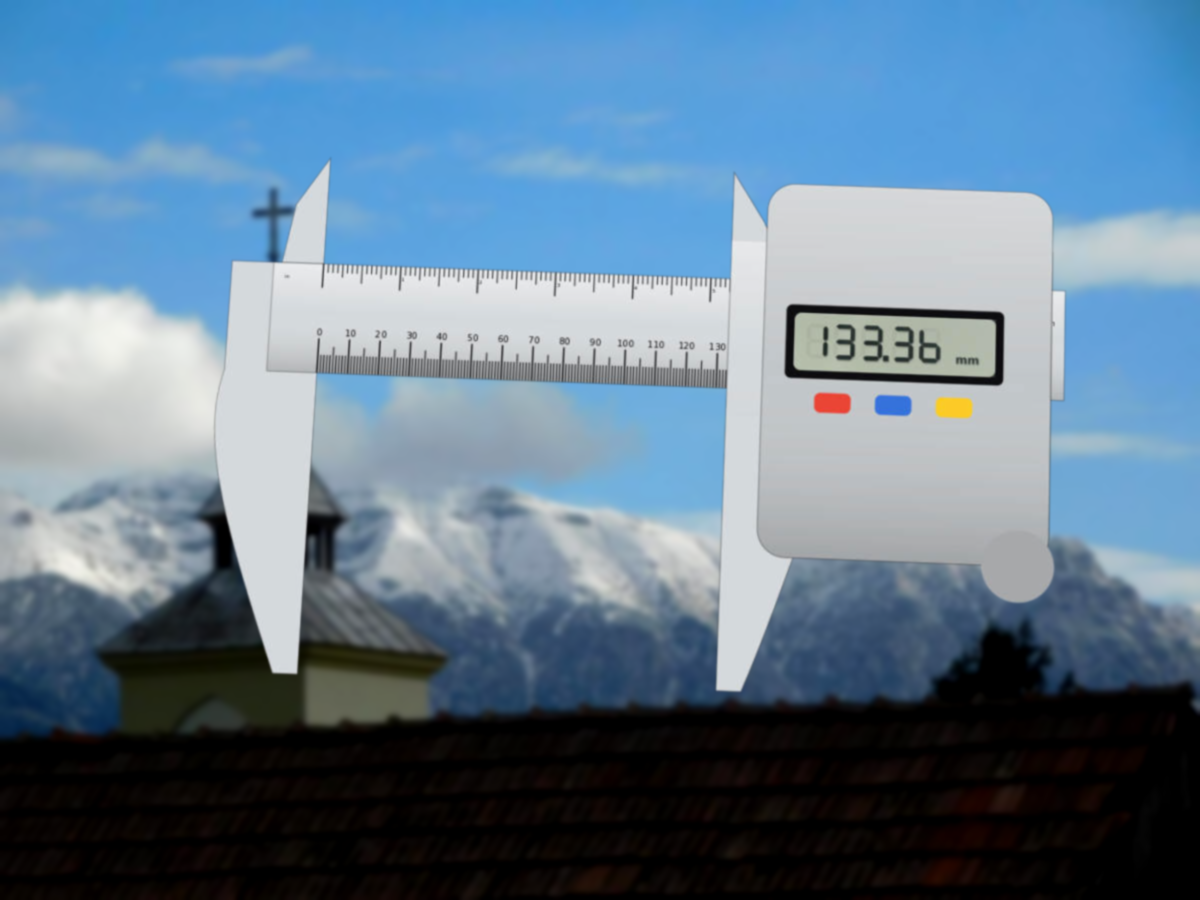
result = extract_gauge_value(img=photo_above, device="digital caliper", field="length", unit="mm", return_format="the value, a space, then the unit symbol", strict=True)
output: 133.36 mm
